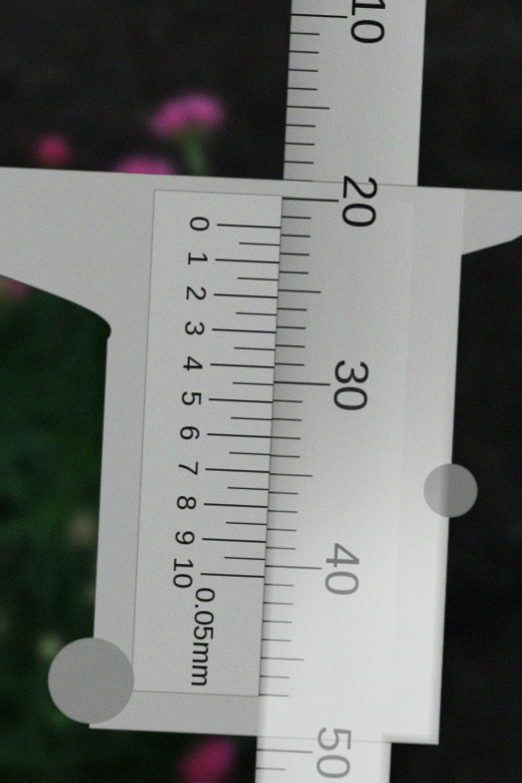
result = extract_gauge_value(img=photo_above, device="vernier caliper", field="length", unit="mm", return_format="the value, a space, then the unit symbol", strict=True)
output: 21.6 mm
